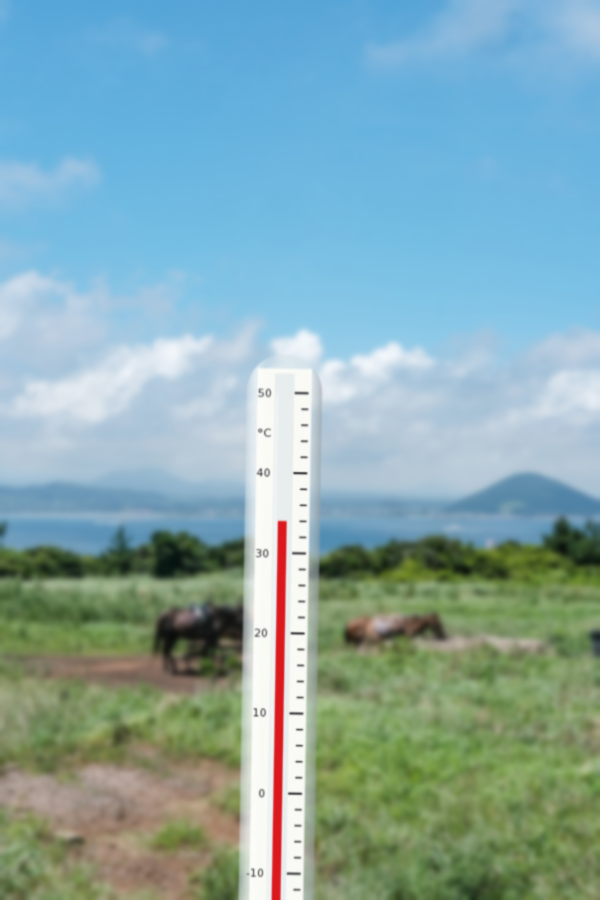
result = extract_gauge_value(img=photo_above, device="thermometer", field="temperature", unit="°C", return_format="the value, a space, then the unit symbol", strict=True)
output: 34 °C
